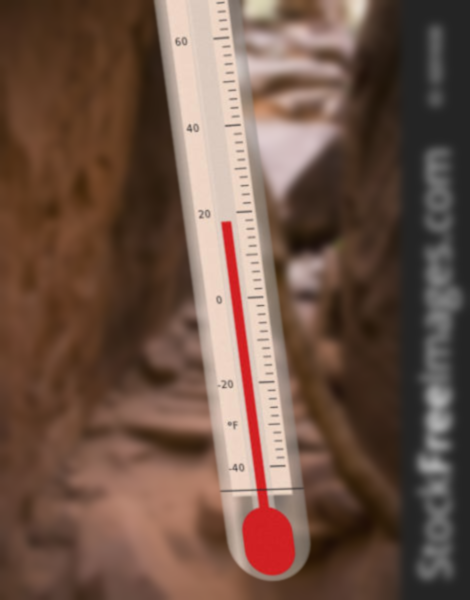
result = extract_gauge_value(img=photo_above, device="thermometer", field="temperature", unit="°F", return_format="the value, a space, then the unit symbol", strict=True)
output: 18 °F
